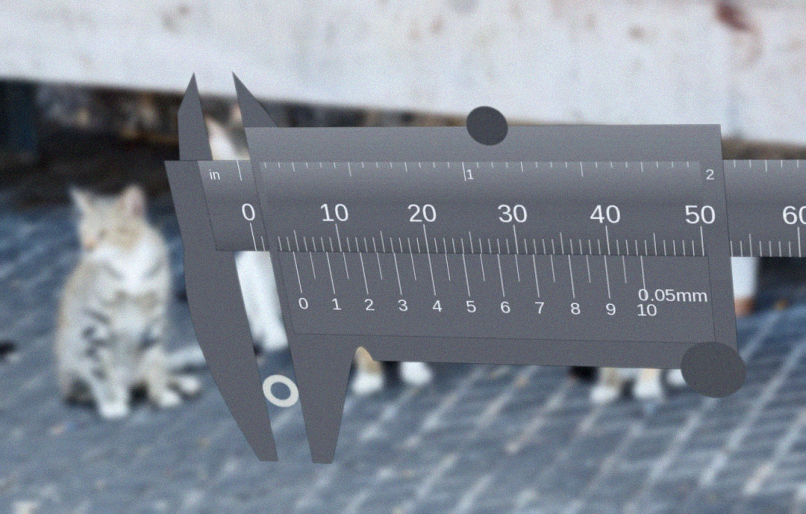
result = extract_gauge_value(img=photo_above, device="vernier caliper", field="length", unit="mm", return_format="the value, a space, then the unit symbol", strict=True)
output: 4.4 mm
